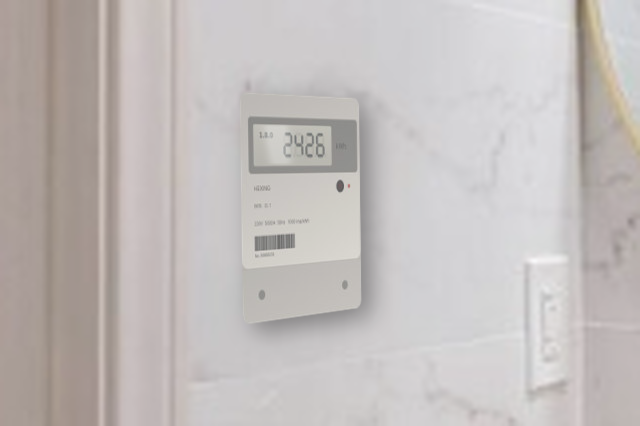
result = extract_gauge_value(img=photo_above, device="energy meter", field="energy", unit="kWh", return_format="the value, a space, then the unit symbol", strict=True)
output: 2426 kWh
